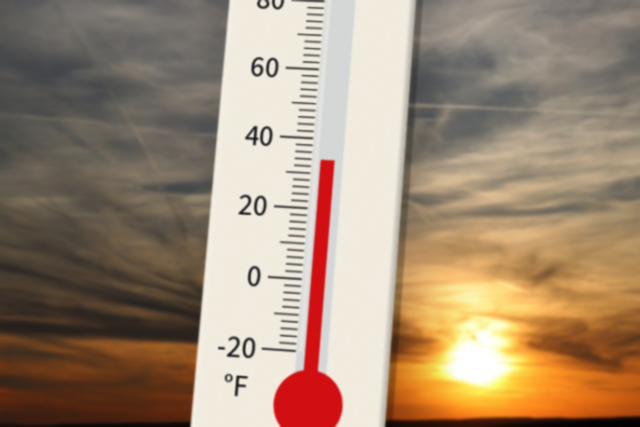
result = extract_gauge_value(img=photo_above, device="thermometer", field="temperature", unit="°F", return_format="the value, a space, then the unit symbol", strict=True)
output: 34 °F
